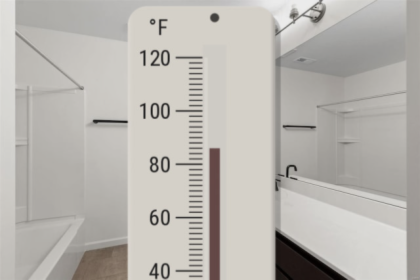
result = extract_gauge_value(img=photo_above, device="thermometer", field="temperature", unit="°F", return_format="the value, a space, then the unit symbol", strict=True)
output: 86 °F
